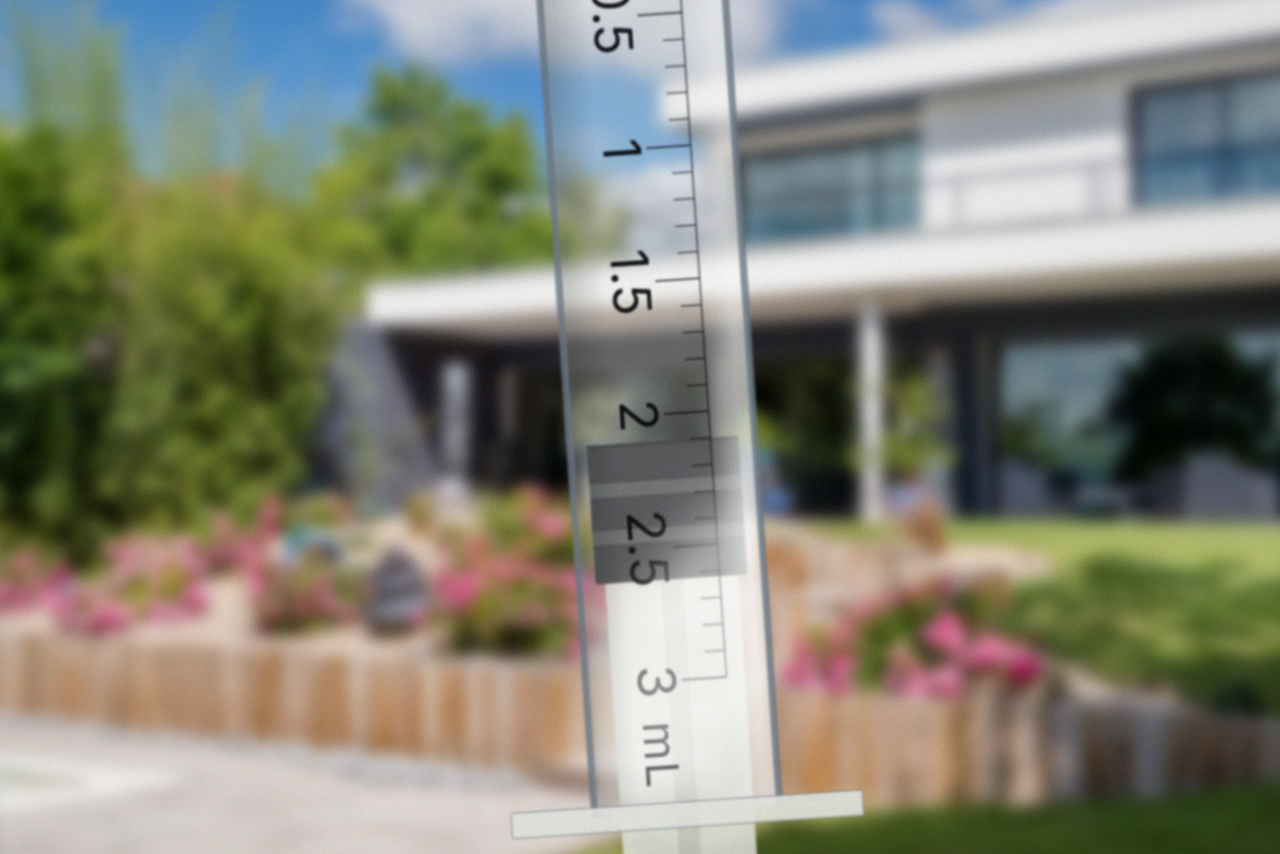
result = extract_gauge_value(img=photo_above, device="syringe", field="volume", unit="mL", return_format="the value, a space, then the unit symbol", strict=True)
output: 2.1 mL
